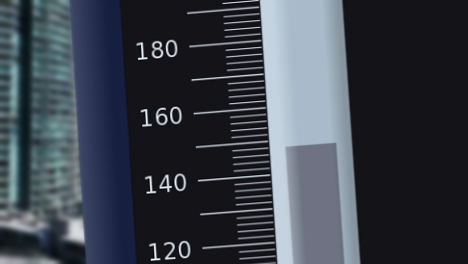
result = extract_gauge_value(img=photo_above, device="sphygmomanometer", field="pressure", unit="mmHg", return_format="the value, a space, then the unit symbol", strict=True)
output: 148 mmHg
